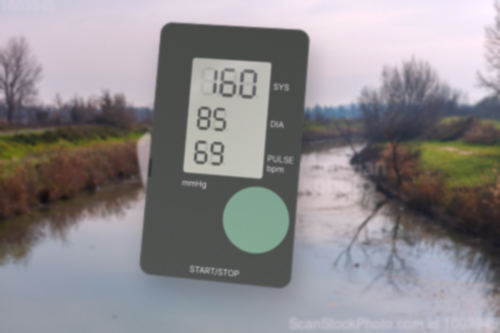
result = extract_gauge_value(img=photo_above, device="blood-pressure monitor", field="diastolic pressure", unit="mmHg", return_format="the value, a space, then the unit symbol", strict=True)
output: 85 mmHg
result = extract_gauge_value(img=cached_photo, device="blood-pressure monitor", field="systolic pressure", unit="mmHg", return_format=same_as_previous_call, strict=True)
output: 160 mmHg
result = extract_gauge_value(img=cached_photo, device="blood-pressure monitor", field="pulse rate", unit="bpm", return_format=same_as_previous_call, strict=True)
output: 69 bpm
